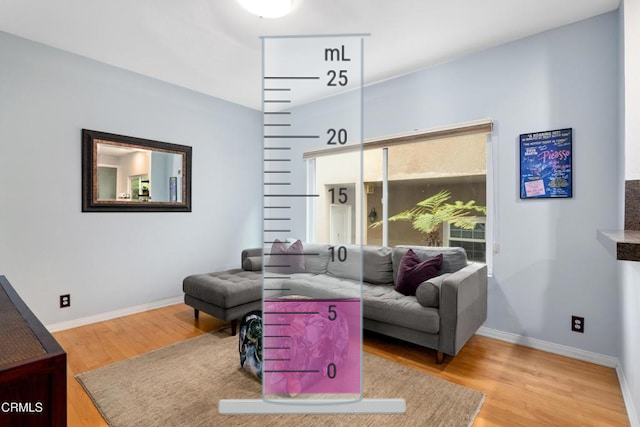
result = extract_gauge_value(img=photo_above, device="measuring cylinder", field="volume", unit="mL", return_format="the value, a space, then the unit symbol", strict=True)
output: 6 mL
